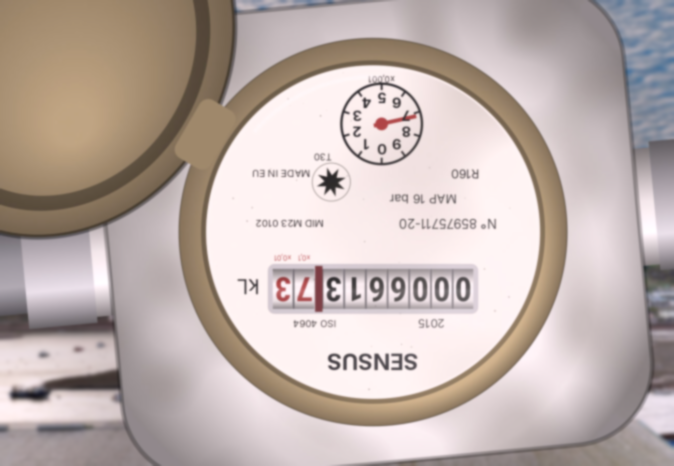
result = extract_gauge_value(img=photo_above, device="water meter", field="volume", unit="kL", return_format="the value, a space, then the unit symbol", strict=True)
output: 6613.737 kL
